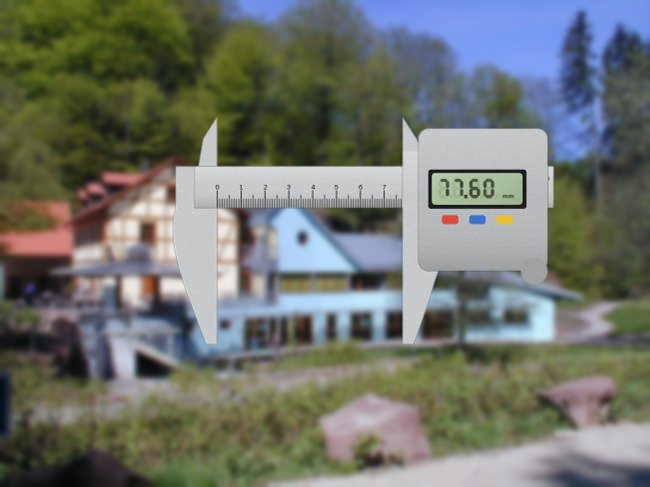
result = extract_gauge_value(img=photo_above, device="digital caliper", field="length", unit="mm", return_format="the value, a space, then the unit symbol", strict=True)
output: 77.60 mm
